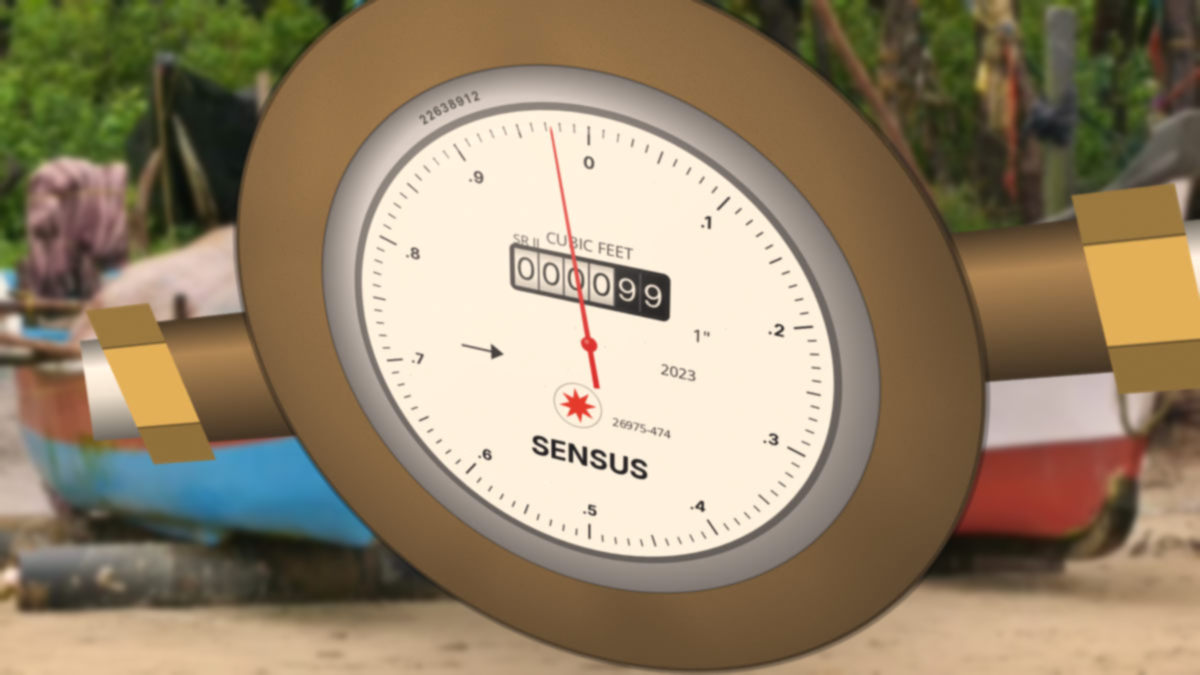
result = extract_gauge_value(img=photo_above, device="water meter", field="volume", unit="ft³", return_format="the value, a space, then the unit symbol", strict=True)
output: 98.97 ft³
